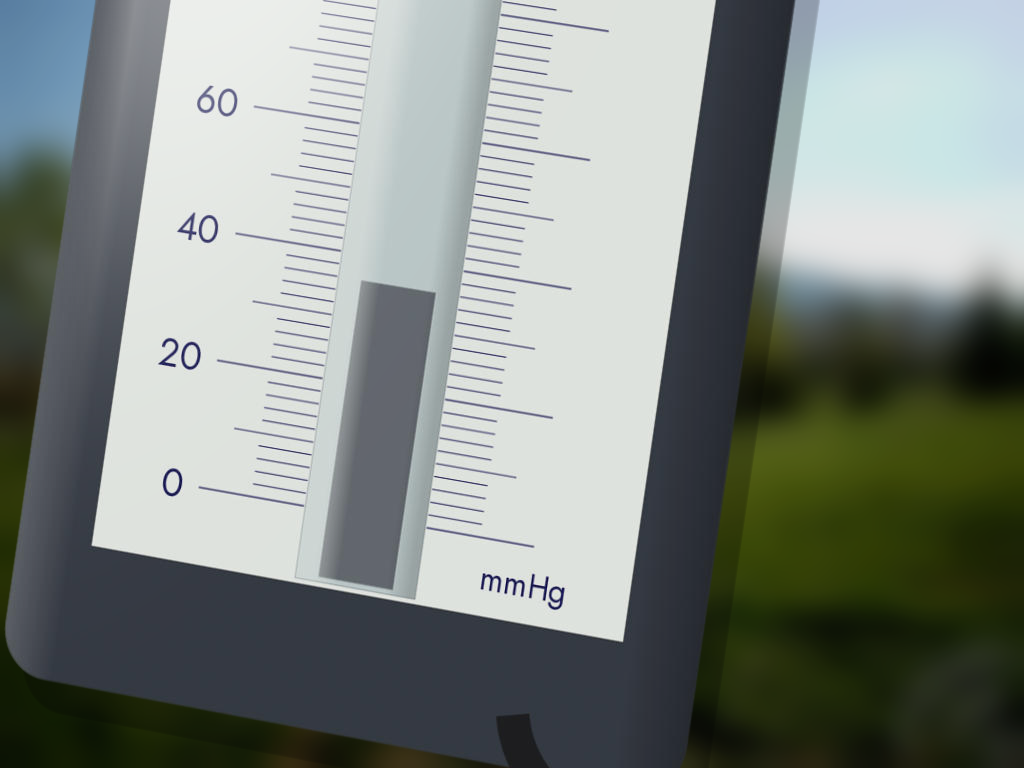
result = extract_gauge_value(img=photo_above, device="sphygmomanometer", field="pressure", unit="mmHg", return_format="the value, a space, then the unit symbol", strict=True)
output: 36 mmHg
